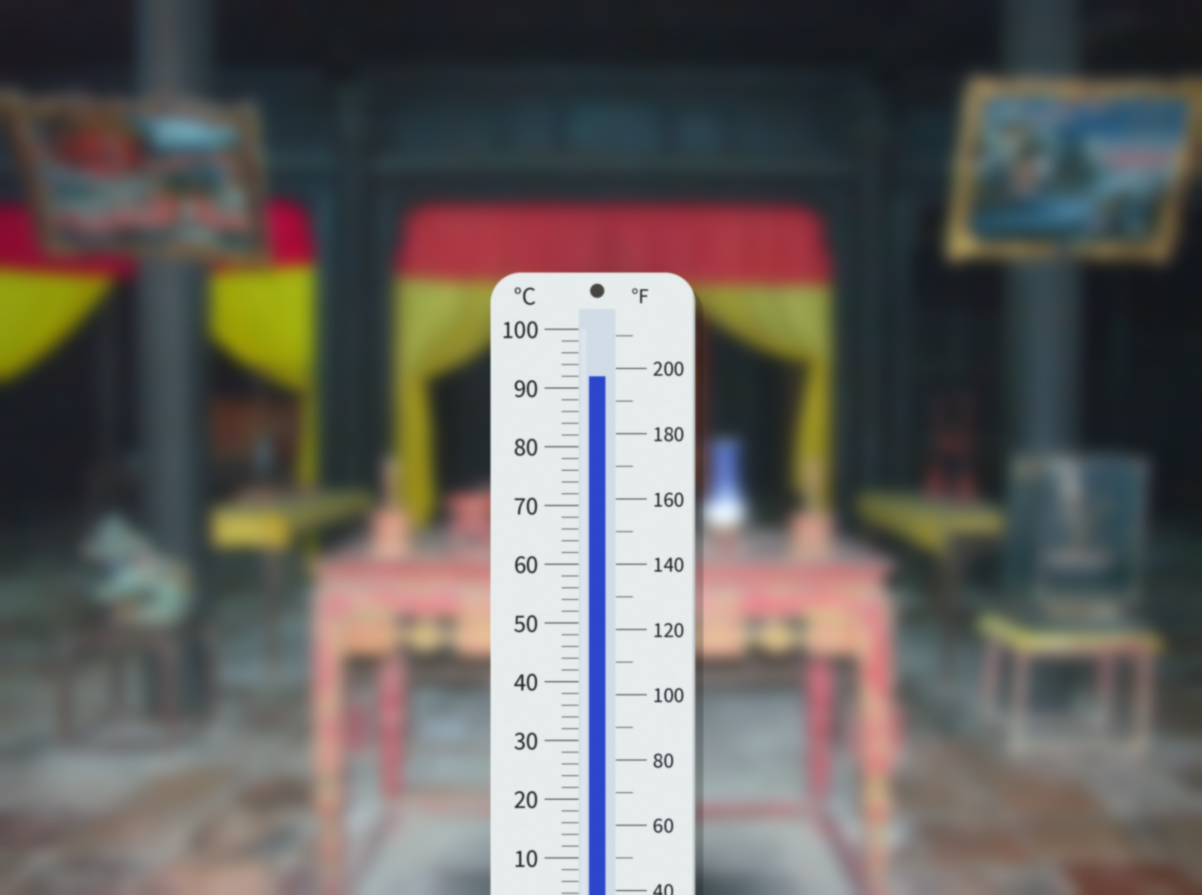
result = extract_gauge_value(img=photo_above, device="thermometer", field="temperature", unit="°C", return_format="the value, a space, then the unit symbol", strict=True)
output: 92 °C
